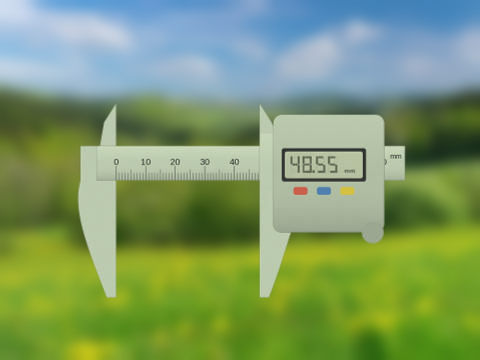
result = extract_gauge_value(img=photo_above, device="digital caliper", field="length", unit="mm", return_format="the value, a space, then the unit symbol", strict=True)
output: 48.55 mm
